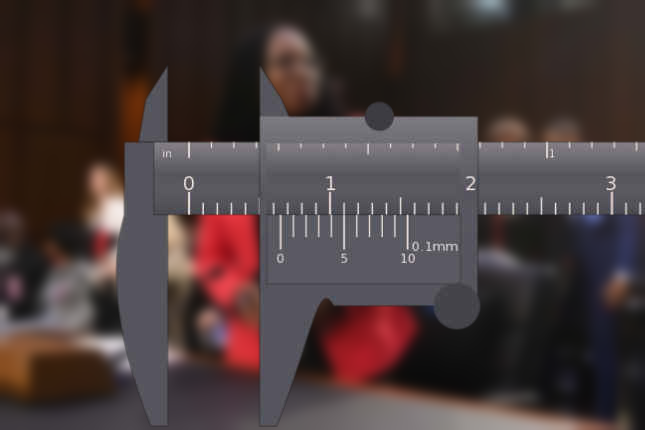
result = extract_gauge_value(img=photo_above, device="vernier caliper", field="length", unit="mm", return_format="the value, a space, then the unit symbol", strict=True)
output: 6.5 mm
